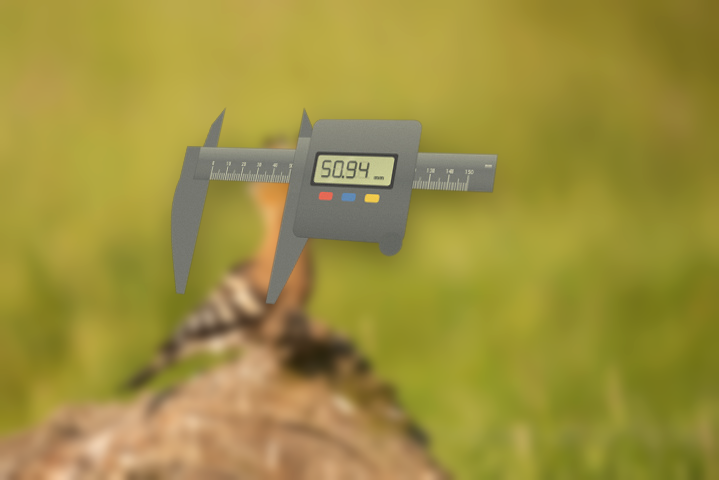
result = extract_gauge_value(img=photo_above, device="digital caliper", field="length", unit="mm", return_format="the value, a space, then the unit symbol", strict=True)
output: 50.94 mm
